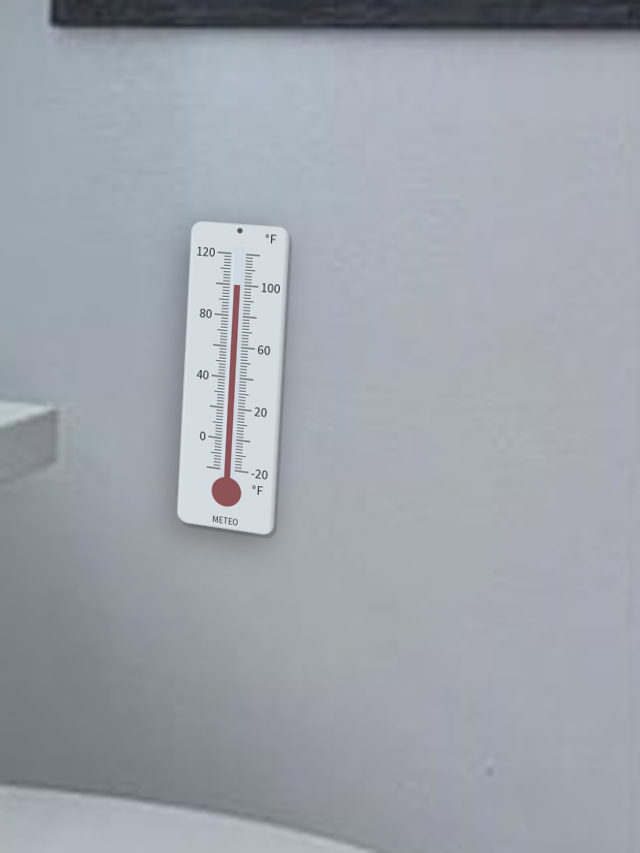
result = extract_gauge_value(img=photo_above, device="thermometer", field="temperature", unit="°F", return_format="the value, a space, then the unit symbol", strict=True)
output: 100 °F
